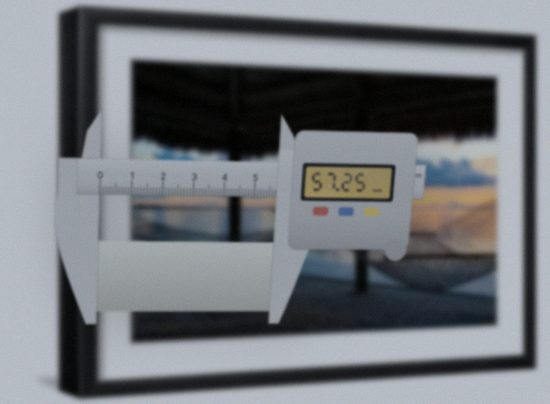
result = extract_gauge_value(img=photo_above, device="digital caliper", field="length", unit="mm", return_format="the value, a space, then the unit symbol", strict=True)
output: 57.25 mm
